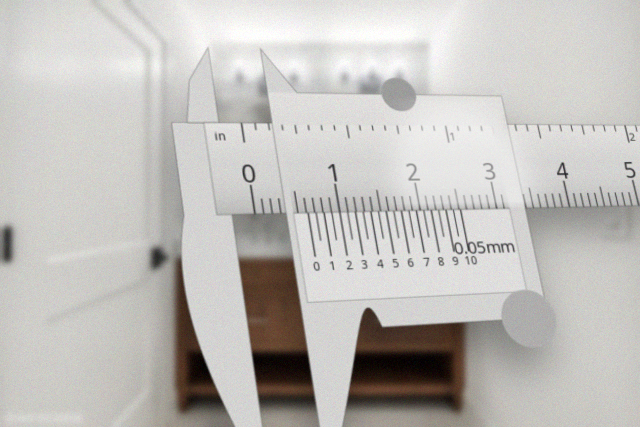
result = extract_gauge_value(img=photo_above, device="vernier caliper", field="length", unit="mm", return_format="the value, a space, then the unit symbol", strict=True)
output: 6.2 mm
